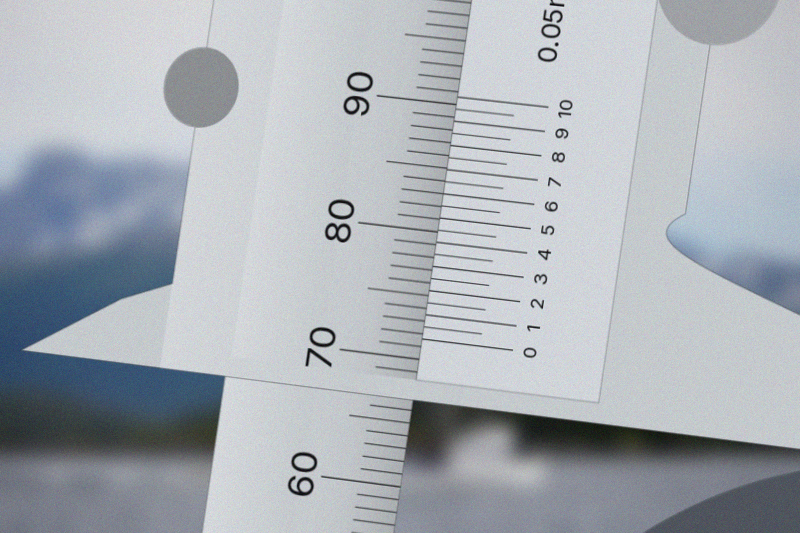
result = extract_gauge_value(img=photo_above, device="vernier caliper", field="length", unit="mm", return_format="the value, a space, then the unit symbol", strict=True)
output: 71.6 mm
